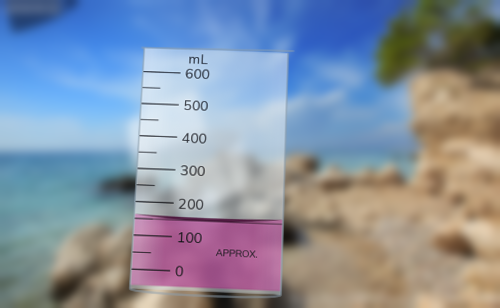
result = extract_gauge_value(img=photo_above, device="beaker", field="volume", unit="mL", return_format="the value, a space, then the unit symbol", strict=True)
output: 150 mL
